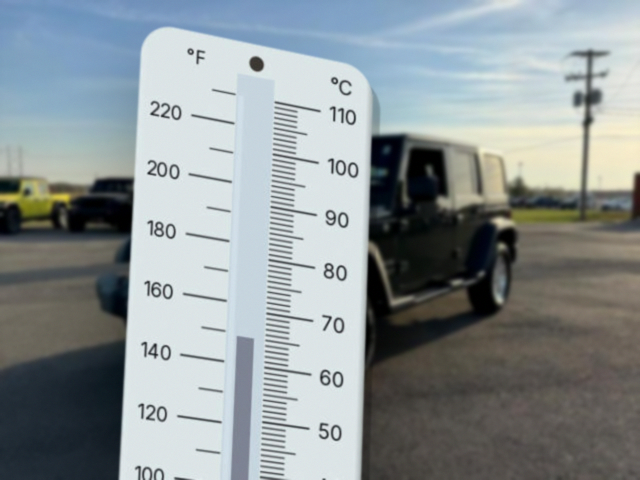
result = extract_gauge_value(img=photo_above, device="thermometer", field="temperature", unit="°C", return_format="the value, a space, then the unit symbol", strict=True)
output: 65 °C
